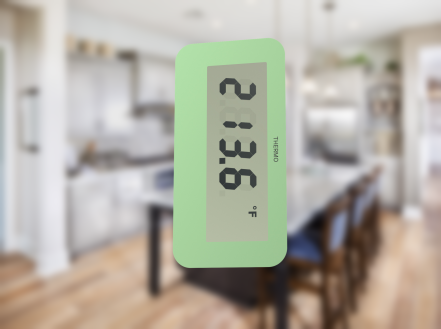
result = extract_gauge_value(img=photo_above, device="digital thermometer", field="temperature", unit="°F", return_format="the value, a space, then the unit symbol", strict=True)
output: 213.6 °F
